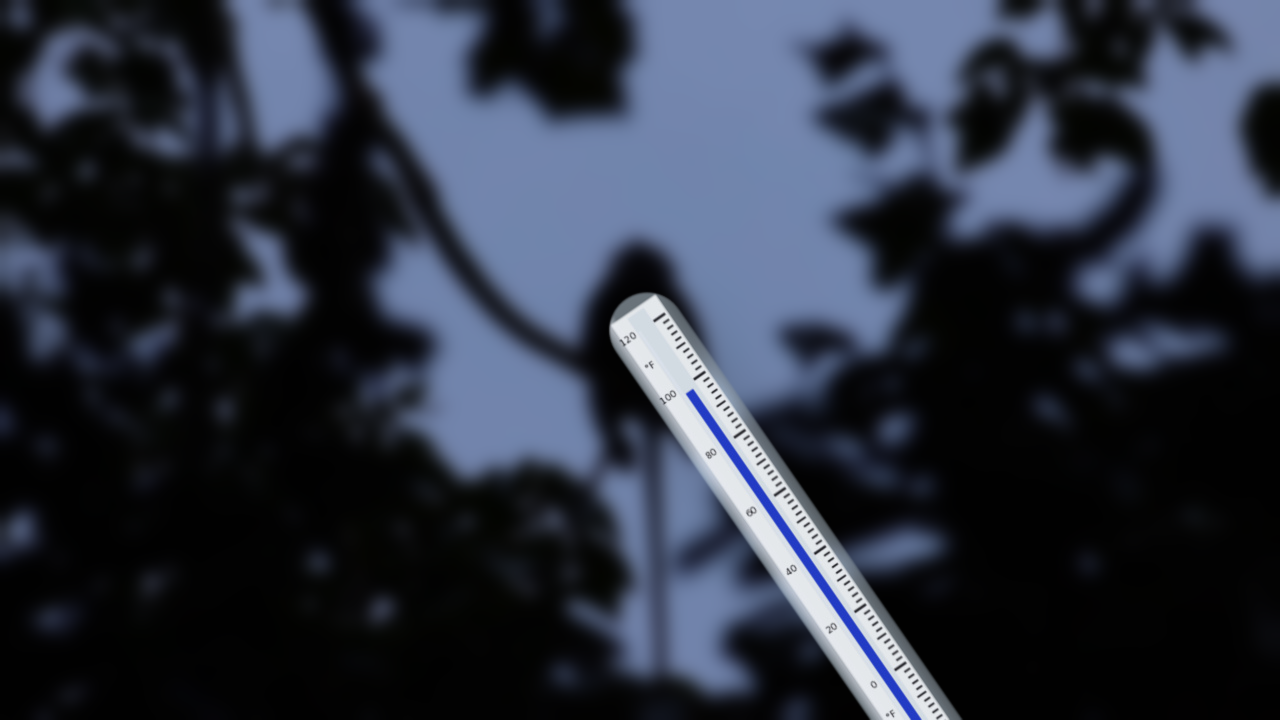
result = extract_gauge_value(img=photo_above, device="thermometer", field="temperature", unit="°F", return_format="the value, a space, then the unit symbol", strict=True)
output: 98 °F
